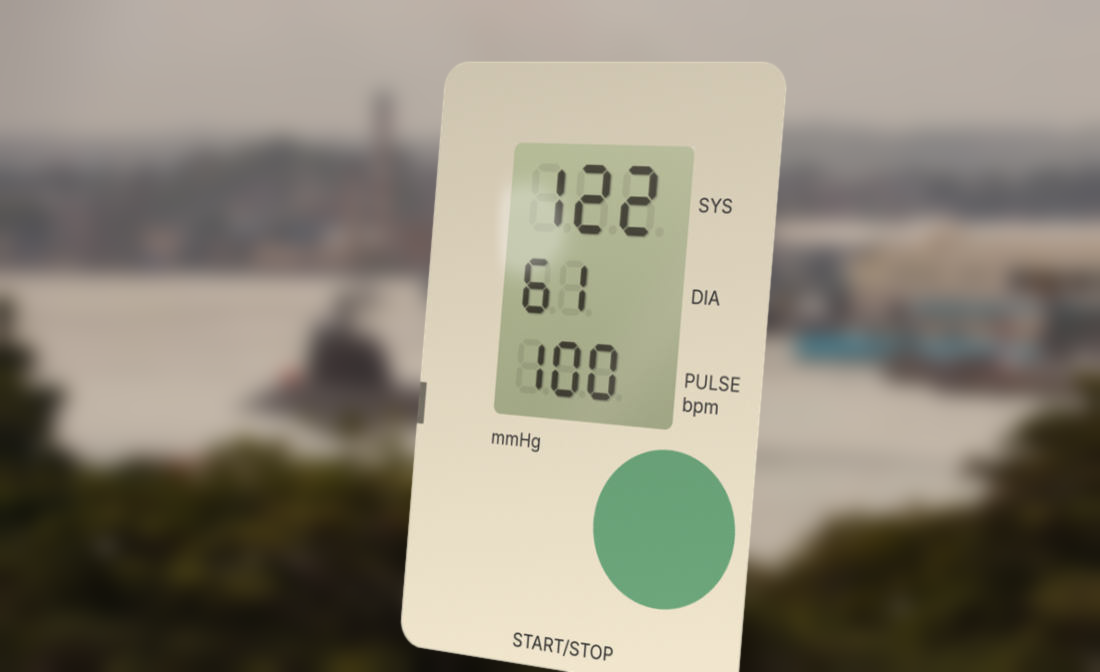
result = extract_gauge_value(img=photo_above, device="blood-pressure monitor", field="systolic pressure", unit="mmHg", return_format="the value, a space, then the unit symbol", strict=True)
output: 122 mmHg
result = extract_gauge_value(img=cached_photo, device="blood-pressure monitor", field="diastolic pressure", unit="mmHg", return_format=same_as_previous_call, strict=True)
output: 61 mmHg
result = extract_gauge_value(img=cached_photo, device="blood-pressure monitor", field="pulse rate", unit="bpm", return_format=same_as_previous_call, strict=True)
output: 100 bpm
